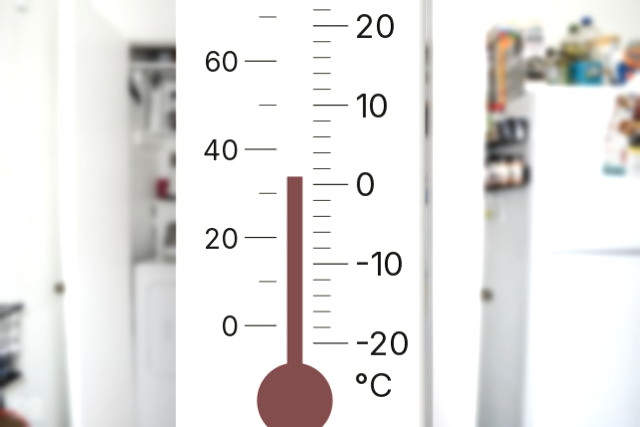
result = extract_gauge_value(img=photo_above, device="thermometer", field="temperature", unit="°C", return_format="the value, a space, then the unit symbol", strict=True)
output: 1 °C
